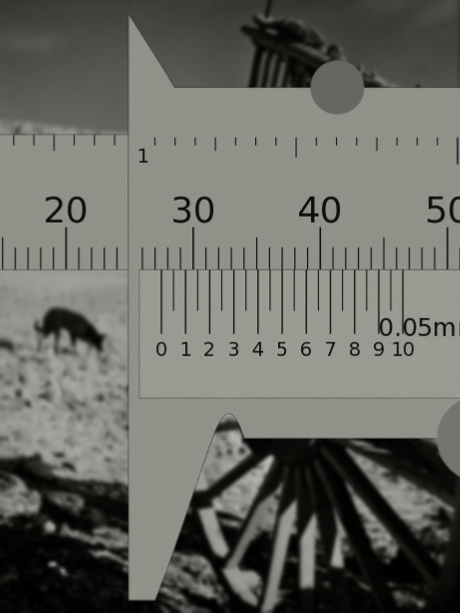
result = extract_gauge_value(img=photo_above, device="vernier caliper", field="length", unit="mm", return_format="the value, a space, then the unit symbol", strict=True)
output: 27.5 mm
